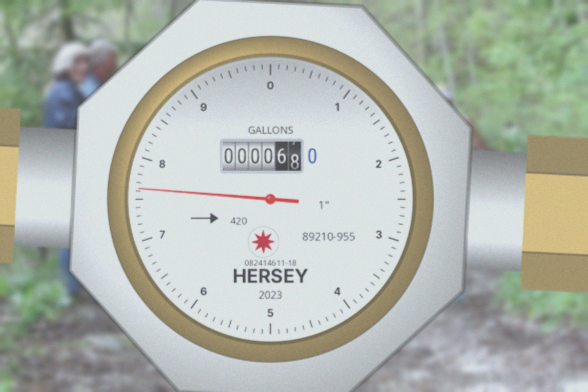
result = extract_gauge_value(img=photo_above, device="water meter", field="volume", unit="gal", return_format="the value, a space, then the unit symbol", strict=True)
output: 677.6 gal
